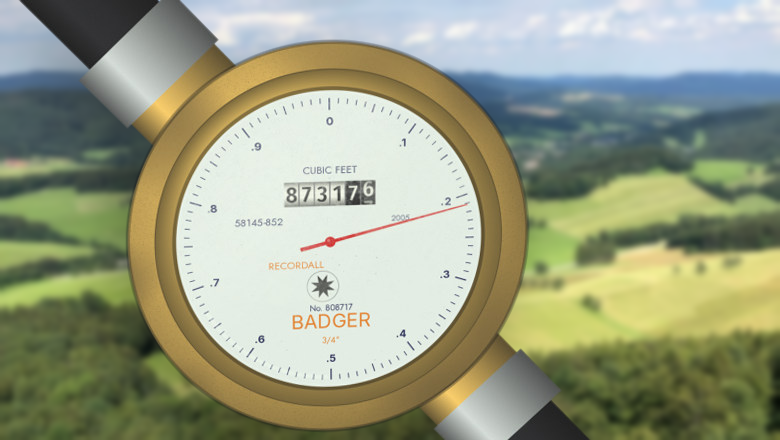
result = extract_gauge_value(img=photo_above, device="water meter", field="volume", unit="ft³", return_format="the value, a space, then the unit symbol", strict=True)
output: 873176.21 ft³
